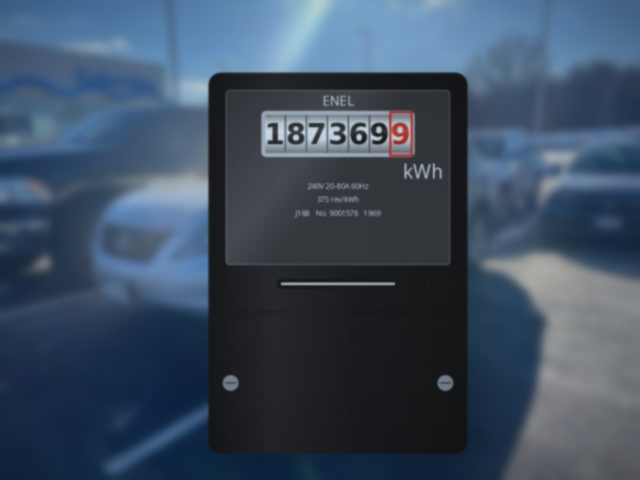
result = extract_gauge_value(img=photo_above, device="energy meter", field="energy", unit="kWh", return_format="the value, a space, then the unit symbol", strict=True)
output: 187369.9 kWh
